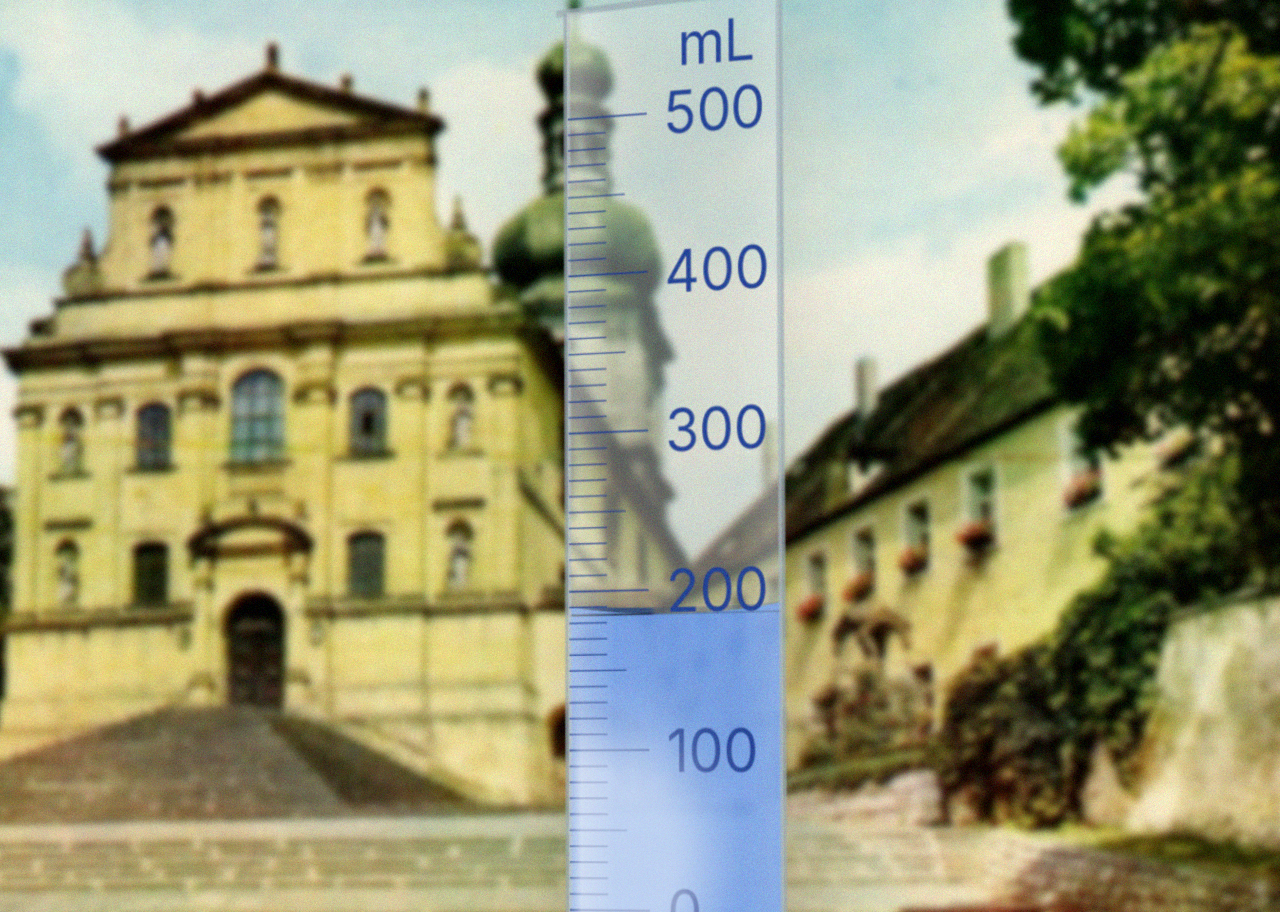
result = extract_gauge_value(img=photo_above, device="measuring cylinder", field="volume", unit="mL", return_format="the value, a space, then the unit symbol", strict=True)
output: 185 mL
